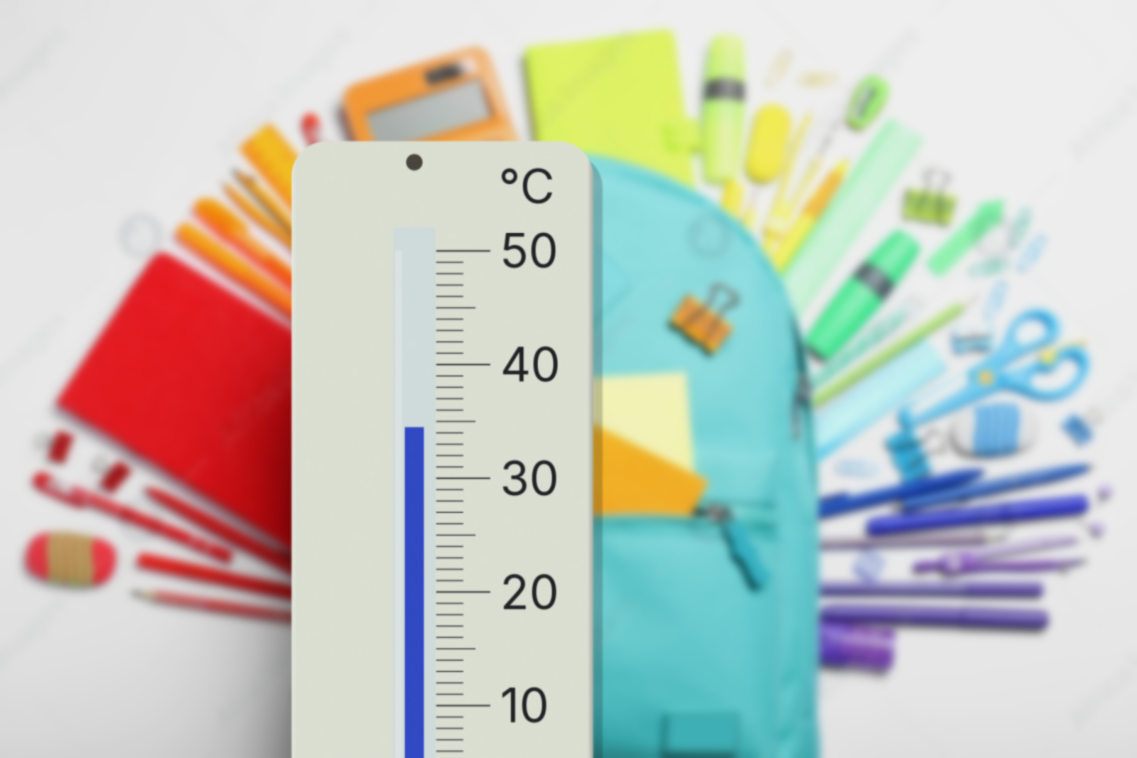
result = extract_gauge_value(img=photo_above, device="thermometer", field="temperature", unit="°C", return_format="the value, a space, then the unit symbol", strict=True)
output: 34.5 °C
